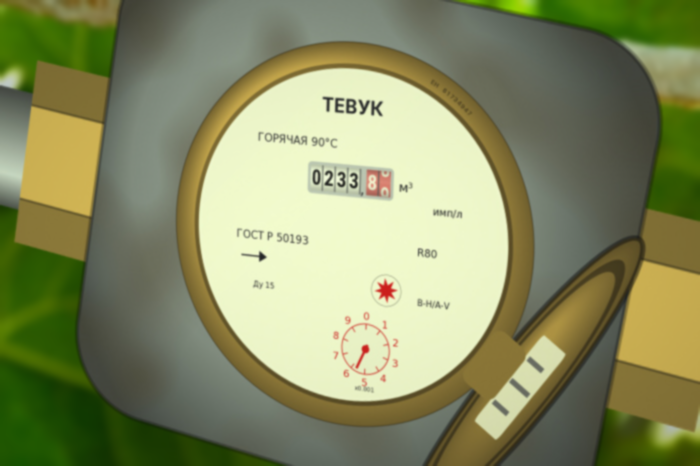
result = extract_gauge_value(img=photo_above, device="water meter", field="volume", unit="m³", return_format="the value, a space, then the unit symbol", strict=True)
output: 233.885 m³
